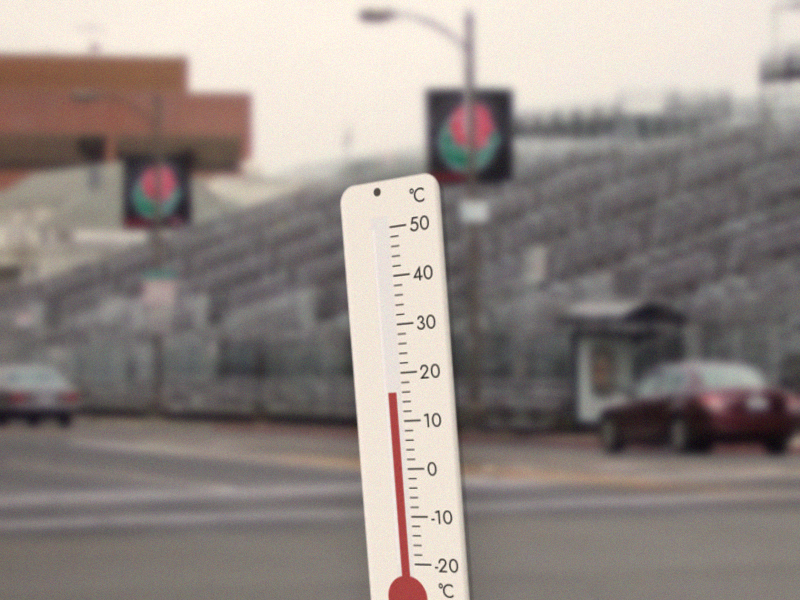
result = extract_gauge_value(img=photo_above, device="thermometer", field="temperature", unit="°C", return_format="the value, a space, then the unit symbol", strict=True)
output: 16 °C
